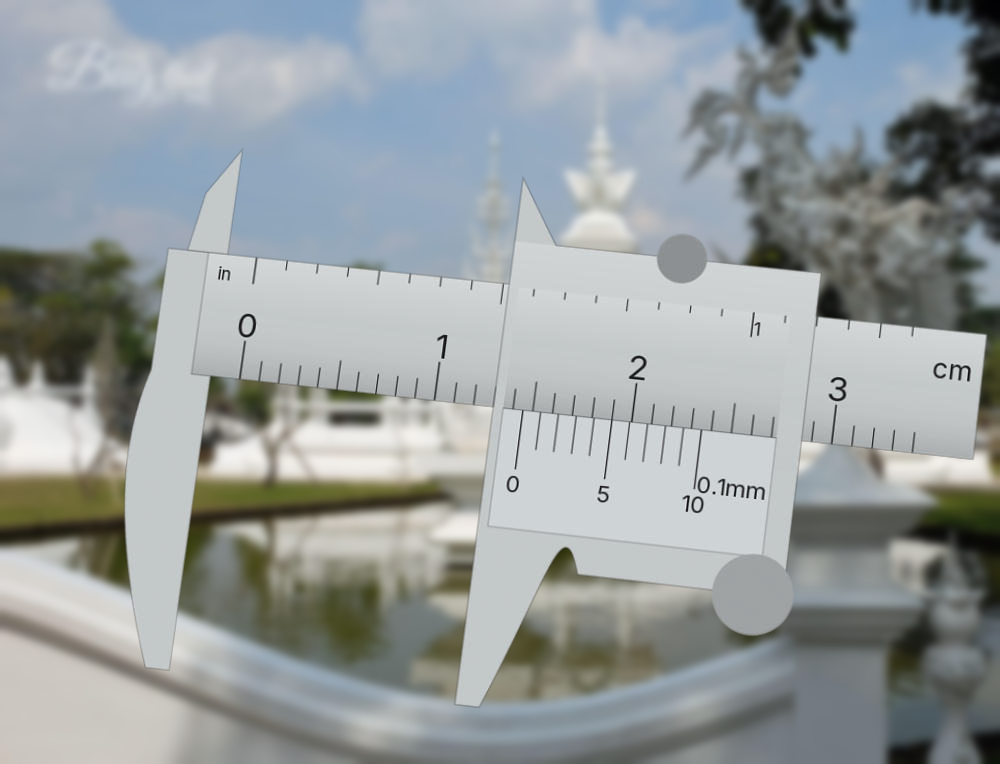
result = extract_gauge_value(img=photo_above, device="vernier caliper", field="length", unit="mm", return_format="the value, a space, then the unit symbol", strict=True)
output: 14.5 mm
